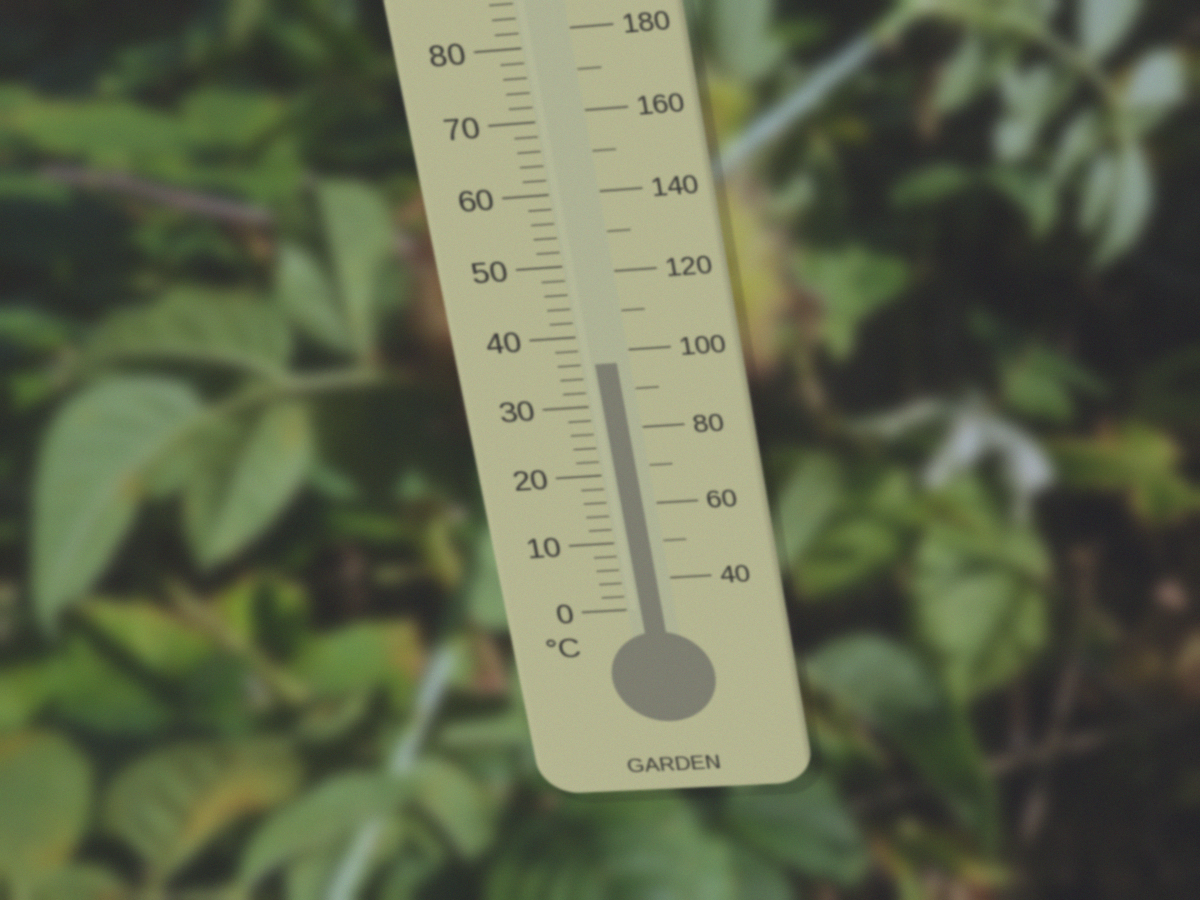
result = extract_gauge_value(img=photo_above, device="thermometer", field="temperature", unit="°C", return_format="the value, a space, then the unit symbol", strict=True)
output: 36 °C
